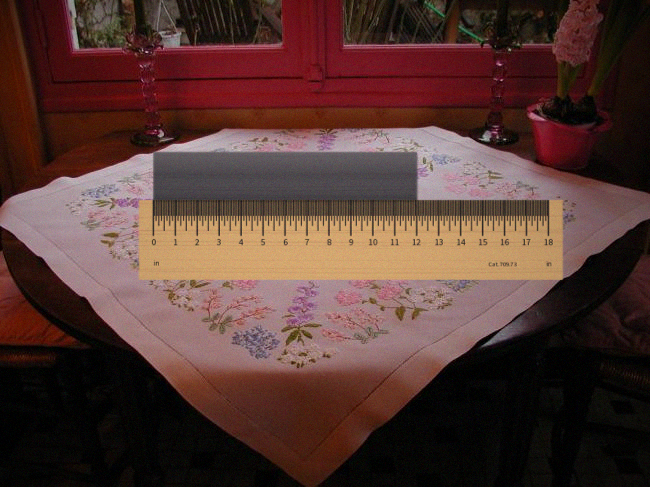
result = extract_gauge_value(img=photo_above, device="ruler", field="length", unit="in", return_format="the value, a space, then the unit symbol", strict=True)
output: 12 in
